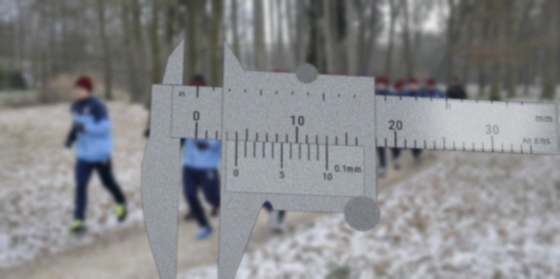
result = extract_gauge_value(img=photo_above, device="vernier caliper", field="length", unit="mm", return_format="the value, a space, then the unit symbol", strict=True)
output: 4.0 mm
